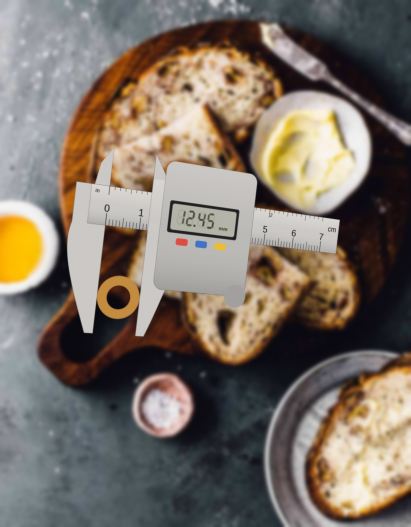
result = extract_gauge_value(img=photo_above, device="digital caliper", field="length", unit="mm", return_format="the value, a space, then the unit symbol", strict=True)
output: 12.45 mm
